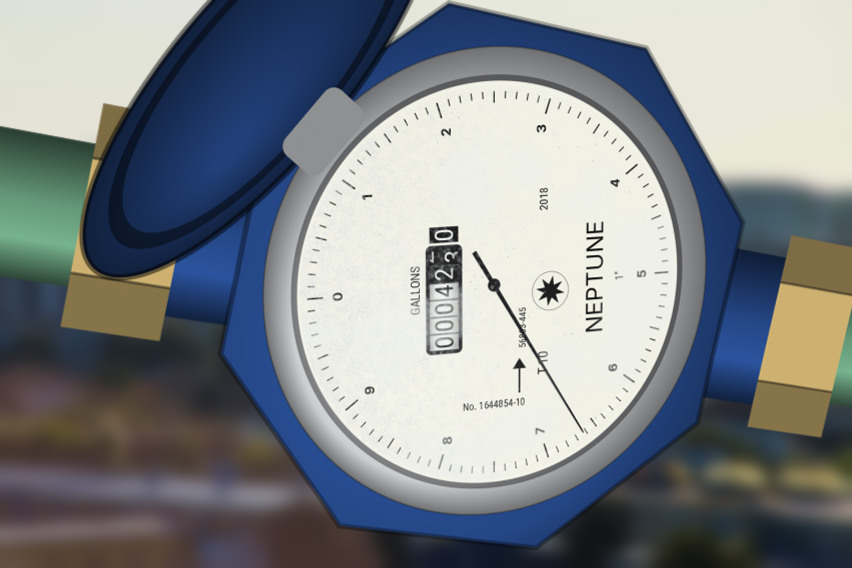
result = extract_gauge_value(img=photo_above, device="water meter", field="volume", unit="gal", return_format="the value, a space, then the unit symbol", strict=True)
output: 4226.6 gal
